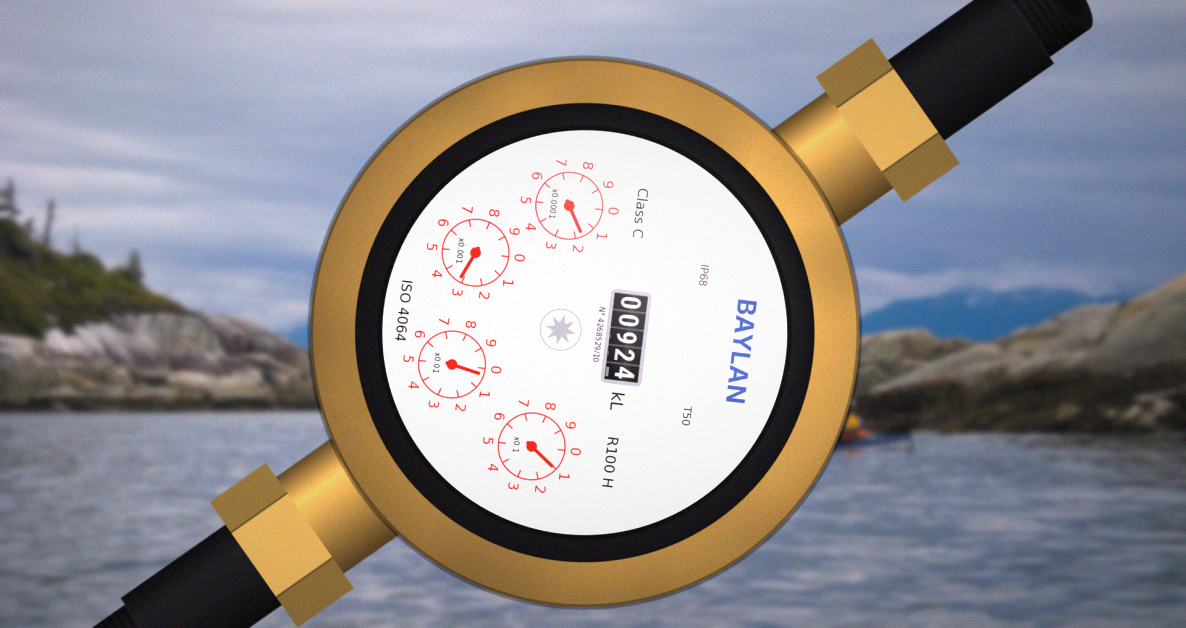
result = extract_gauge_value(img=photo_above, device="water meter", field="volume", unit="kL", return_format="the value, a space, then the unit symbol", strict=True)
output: 924.1031 kL
